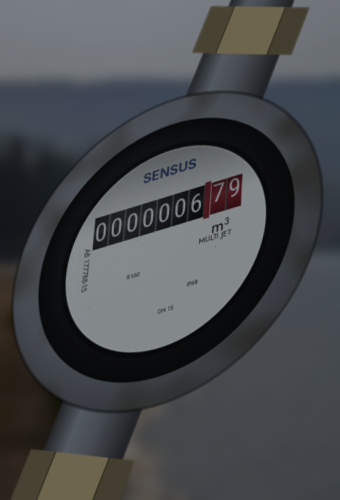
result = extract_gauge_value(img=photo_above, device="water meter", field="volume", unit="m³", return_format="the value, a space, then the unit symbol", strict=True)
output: 6.79 m³
